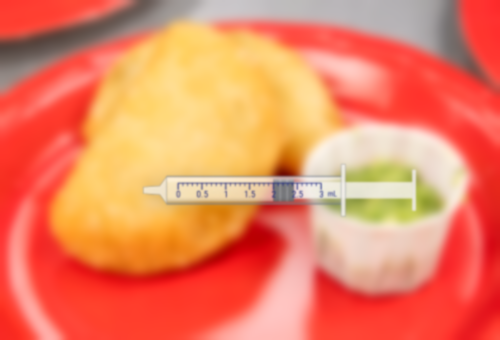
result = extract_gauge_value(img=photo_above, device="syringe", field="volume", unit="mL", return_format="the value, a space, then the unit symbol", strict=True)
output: 2 mL
